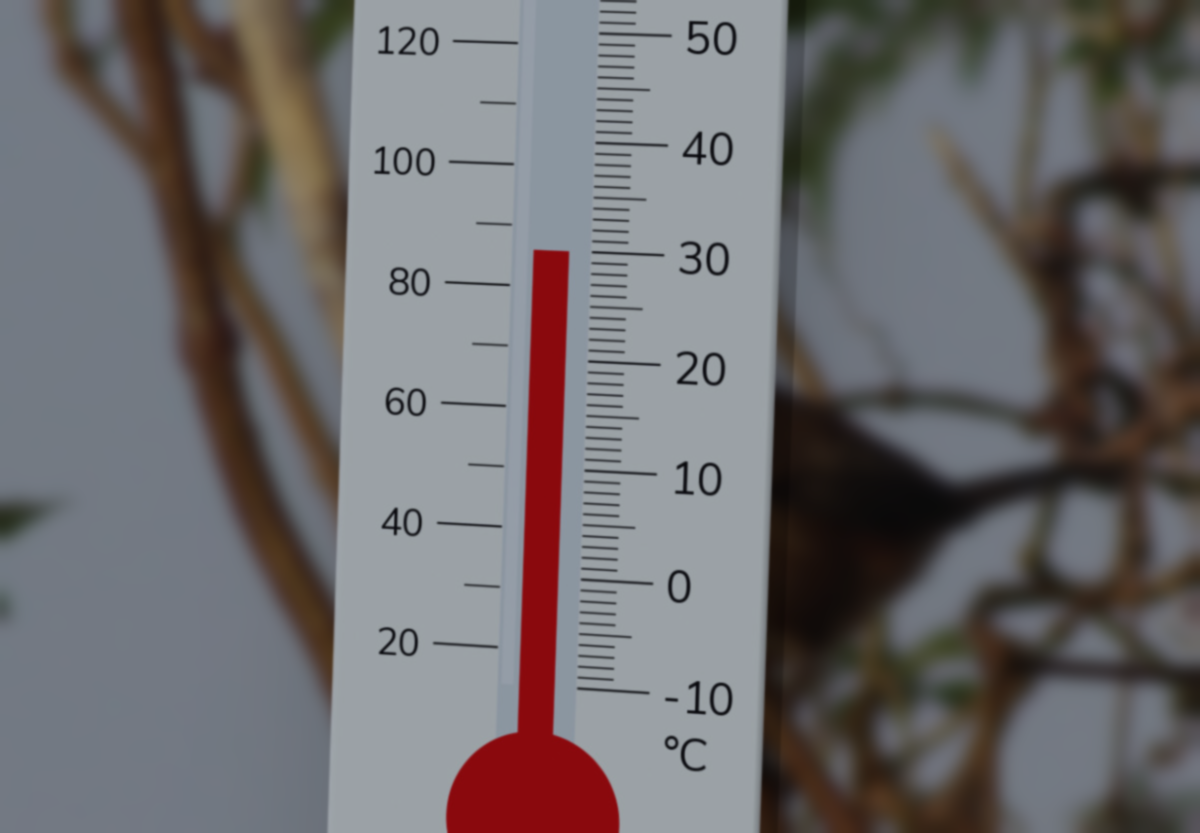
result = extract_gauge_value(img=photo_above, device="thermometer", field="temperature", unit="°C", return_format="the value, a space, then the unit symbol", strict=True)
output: 30 °C
